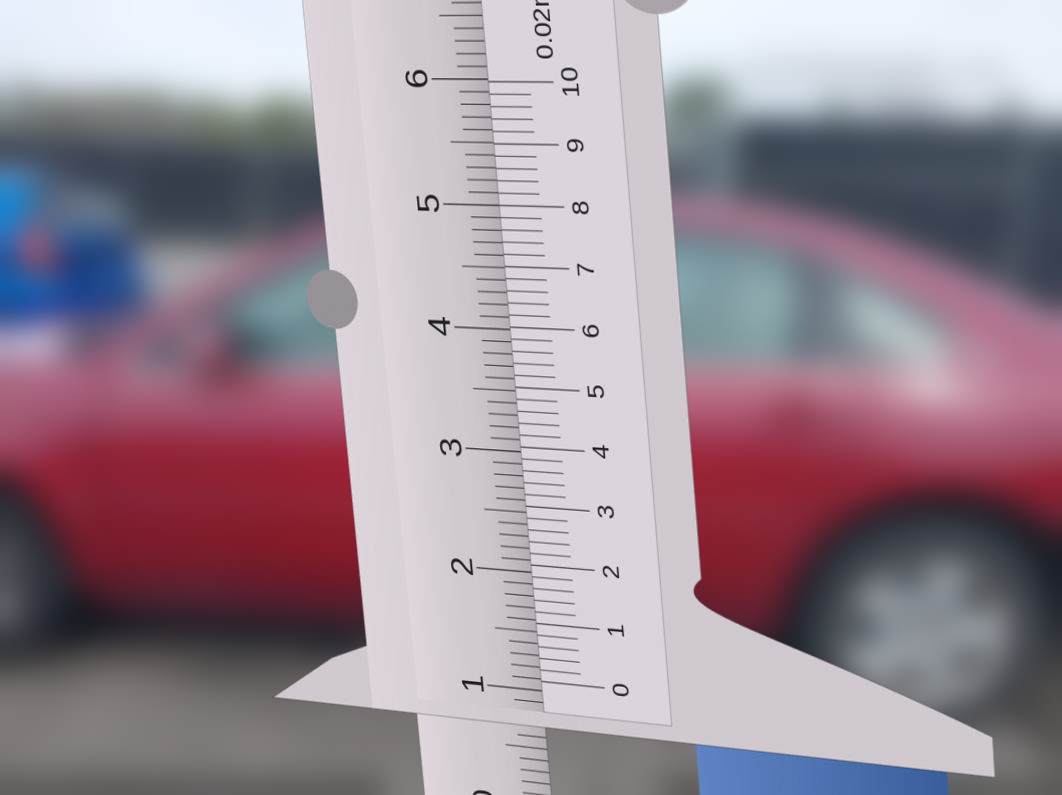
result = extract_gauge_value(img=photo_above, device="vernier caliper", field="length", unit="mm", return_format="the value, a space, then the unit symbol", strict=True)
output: 10.8 mm
